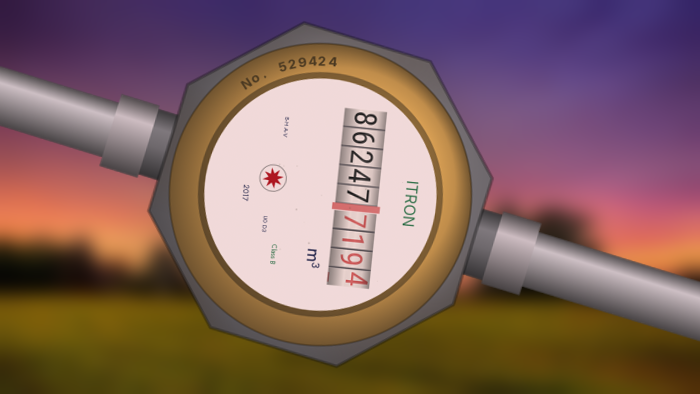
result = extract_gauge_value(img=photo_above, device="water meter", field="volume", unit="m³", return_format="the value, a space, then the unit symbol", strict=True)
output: 86247.7194 m³
